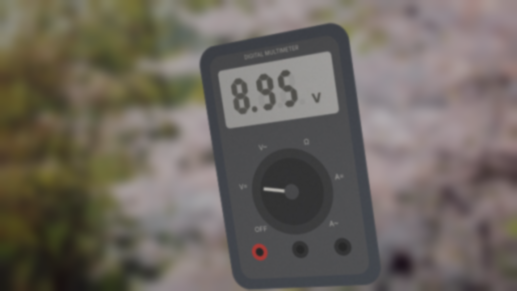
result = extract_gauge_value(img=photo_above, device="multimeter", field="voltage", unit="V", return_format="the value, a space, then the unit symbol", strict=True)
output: 8.95 V
